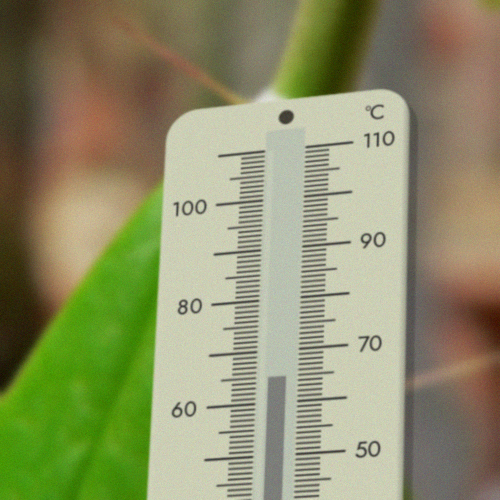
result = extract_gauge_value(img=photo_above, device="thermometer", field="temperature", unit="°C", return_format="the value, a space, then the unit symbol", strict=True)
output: 65 °C
